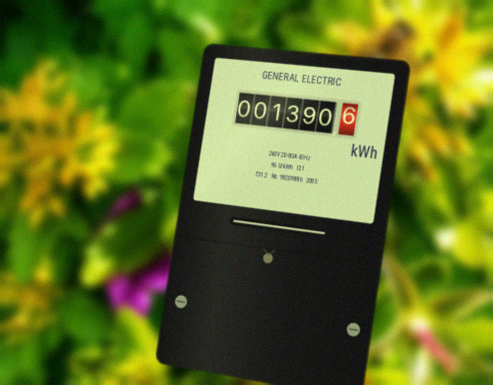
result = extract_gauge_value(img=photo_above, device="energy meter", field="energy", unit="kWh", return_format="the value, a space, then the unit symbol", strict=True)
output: 1390.6 kWh
